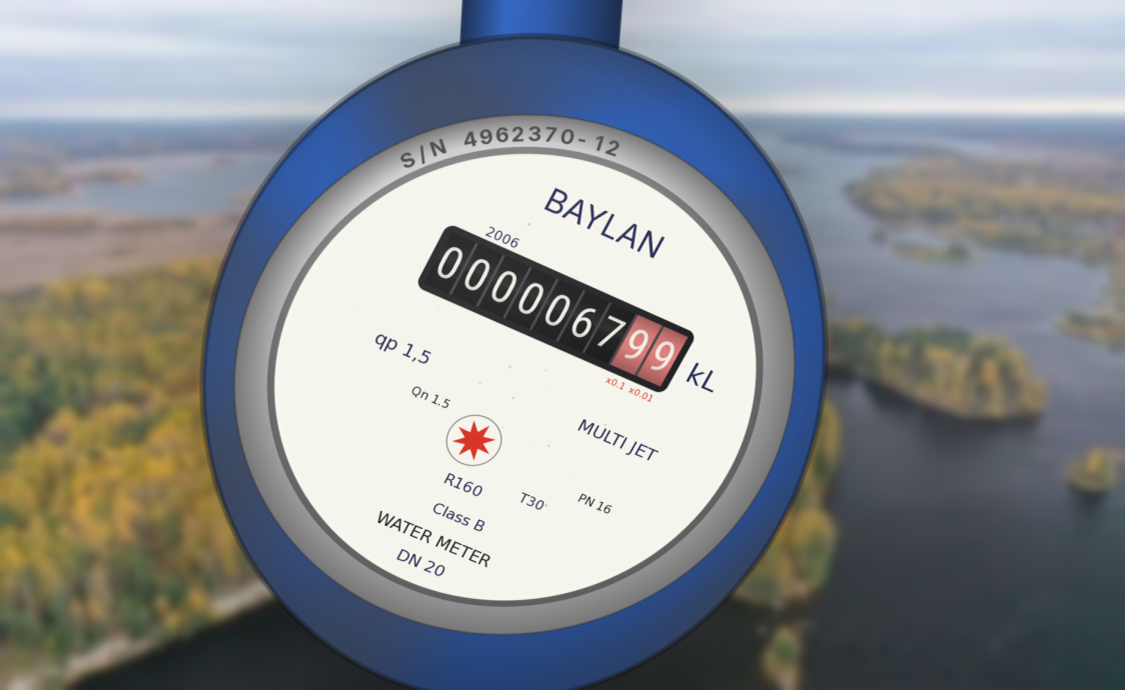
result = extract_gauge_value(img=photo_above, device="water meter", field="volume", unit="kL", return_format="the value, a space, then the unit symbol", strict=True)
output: 67.99 kL
